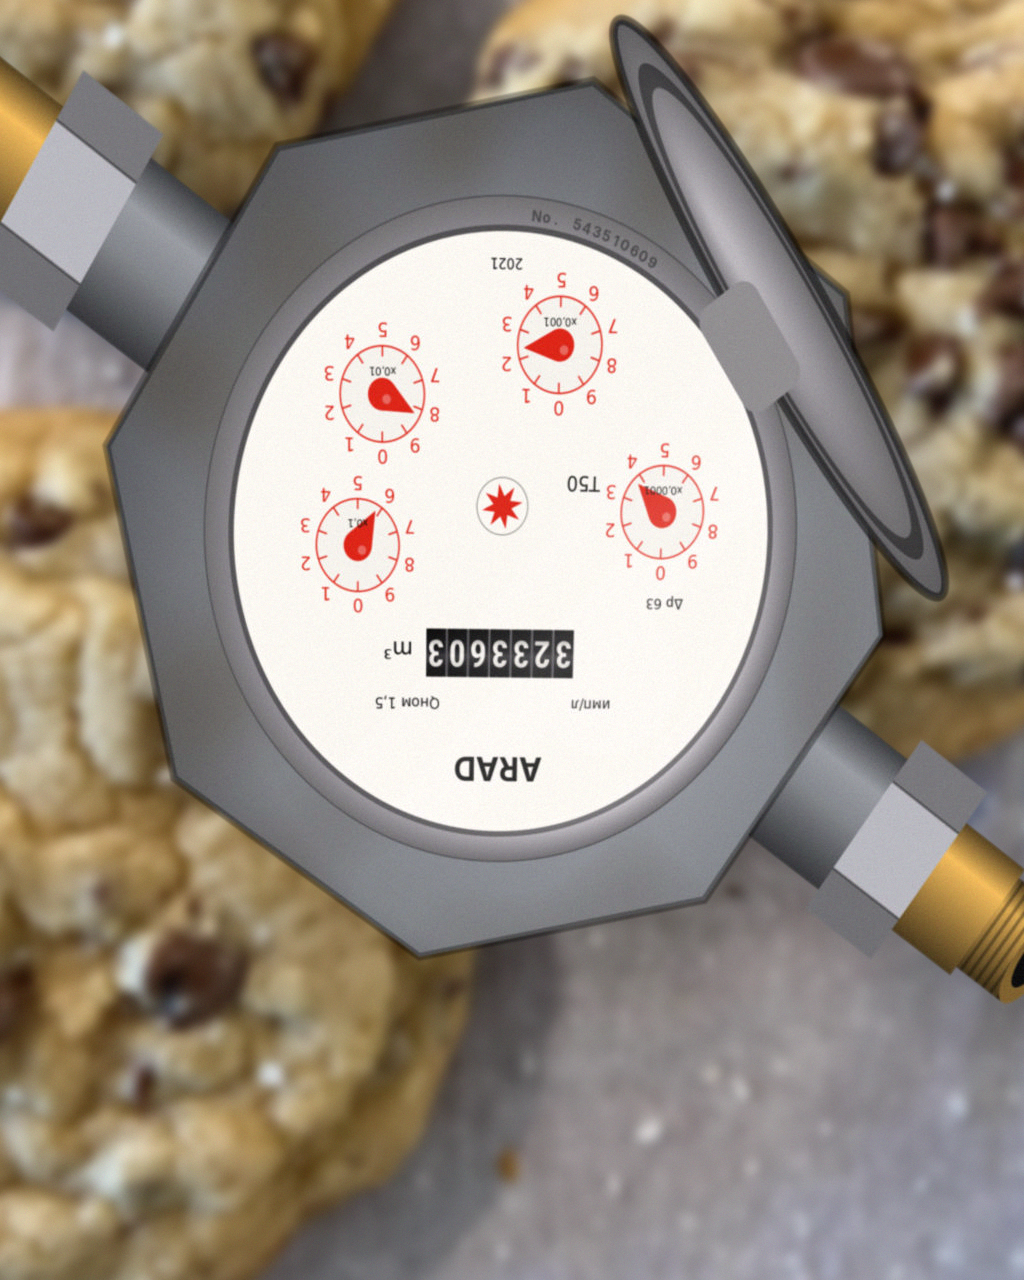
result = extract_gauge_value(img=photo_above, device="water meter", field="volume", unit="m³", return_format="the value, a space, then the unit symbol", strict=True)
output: 3233603.5823 m³
